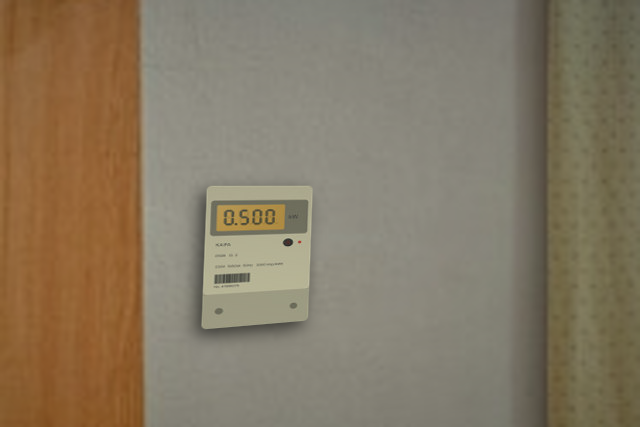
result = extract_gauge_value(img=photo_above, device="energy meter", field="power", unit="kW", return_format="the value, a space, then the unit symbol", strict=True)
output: 0.500 kW
